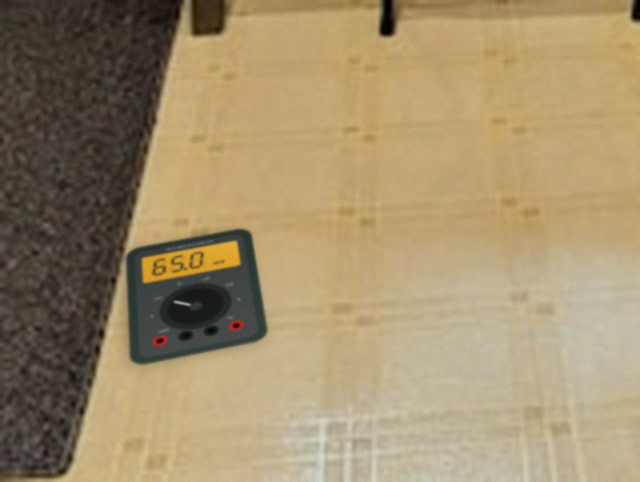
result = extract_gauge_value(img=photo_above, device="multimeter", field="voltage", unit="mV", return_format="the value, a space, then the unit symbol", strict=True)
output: 65.0 mV
